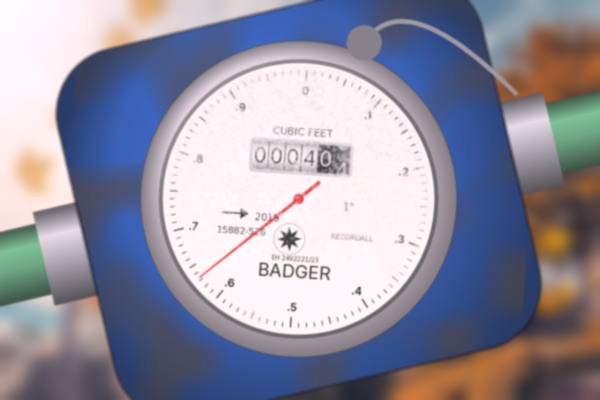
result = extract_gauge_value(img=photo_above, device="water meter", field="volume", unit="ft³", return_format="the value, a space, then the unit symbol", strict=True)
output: 403.63 ft³
